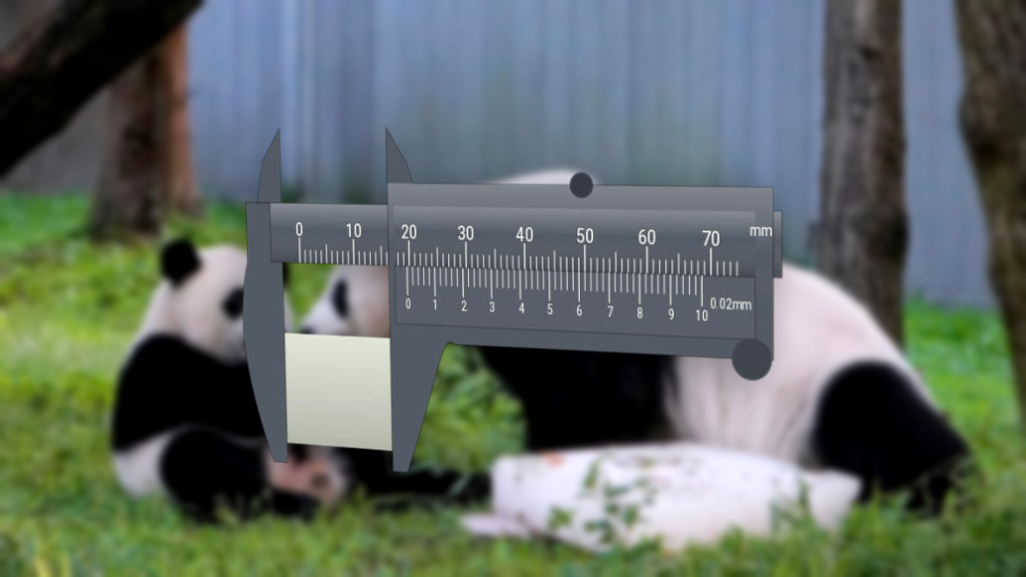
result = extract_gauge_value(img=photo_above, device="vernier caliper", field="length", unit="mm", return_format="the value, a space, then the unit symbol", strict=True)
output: 19.6 mm
